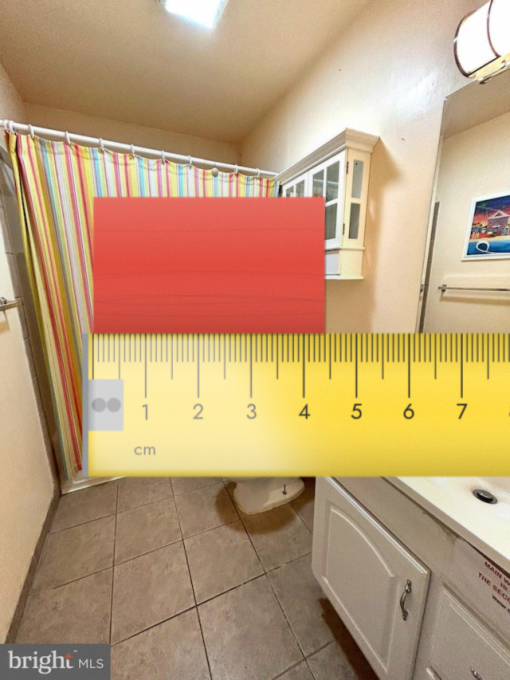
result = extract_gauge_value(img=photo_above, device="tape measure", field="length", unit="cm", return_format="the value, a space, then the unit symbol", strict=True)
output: 4.4 cm
